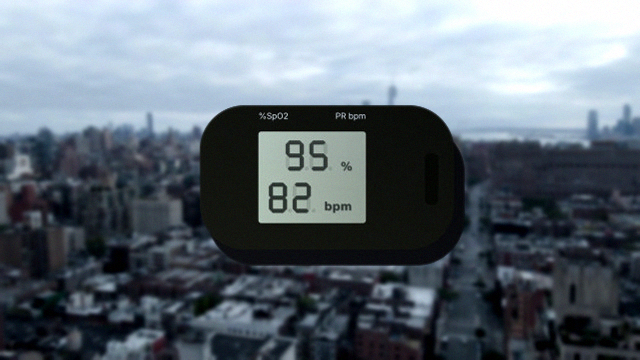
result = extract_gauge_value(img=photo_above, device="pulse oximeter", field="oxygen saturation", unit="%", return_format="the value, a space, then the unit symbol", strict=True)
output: 95 %
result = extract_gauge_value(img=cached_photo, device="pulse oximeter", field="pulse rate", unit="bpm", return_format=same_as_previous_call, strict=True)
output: 82 bpm
